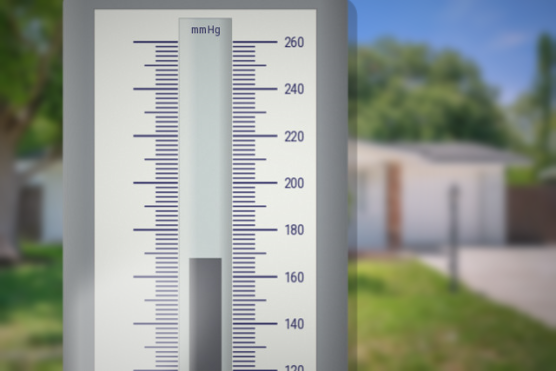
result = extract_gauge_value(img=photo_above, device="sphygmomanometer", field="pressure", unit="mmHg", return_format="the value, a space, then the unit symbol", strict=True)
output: 168 mmHg
